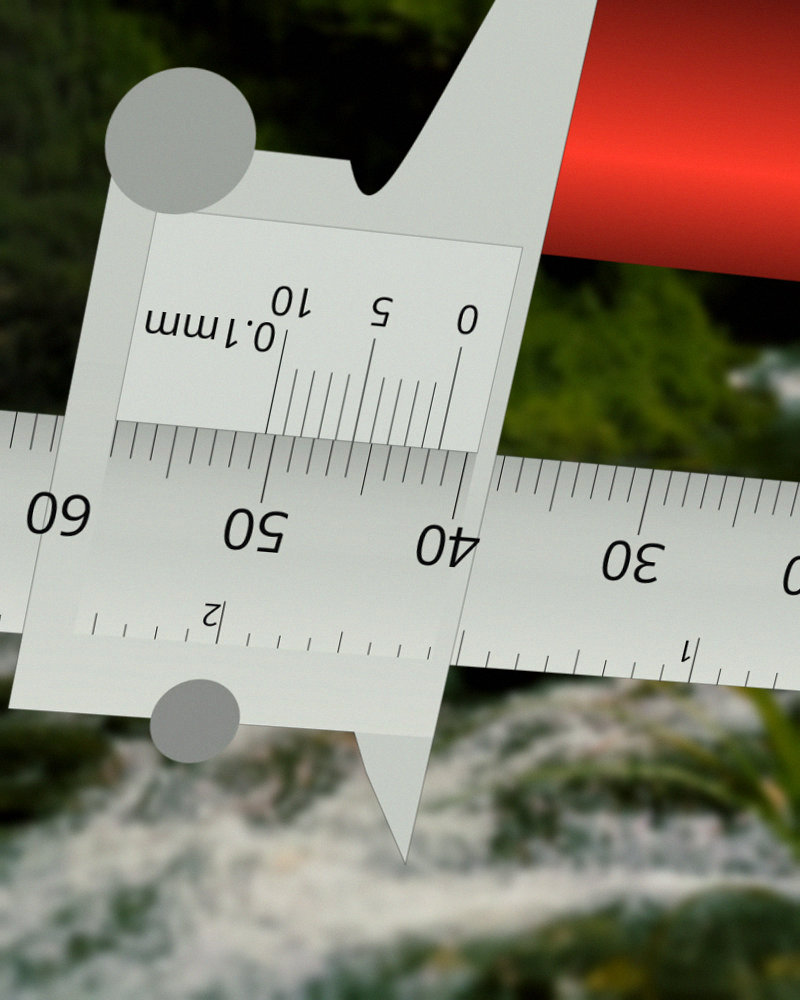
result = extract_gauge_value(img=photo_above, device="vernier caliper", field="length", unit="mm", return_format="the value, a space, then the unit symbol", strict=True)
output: 41.5 mm
